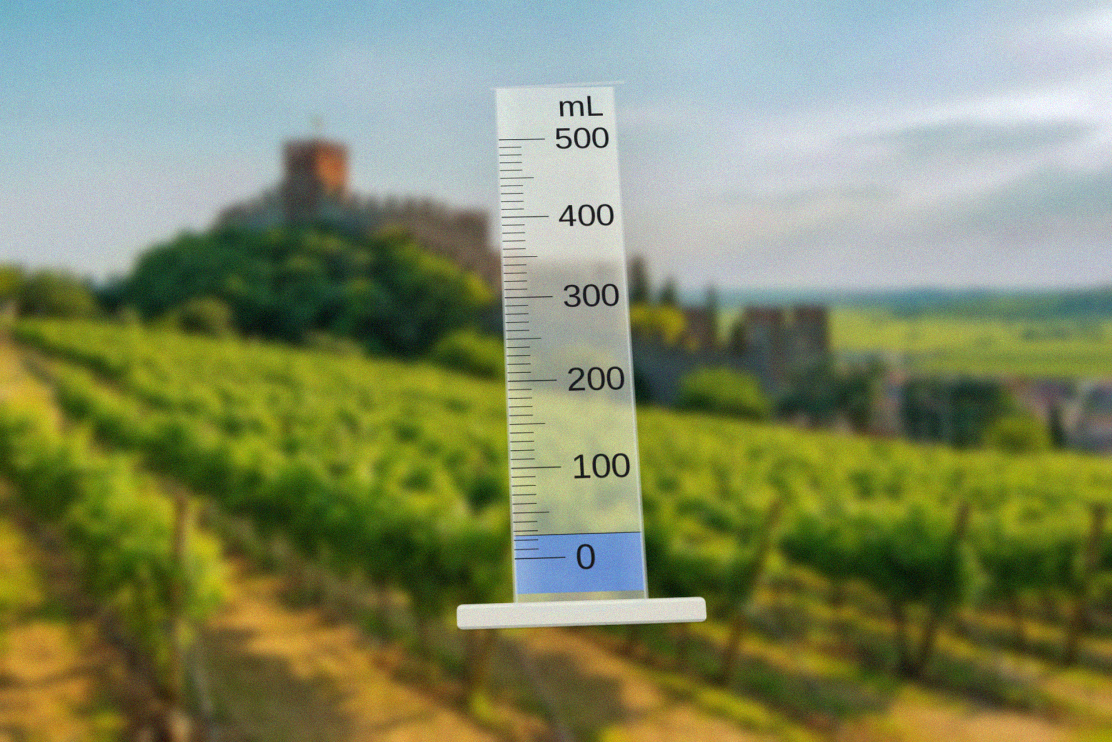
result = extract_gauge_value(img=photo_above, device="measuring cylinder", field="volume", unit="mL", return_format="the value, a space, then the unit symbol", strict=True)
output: 25 mL
